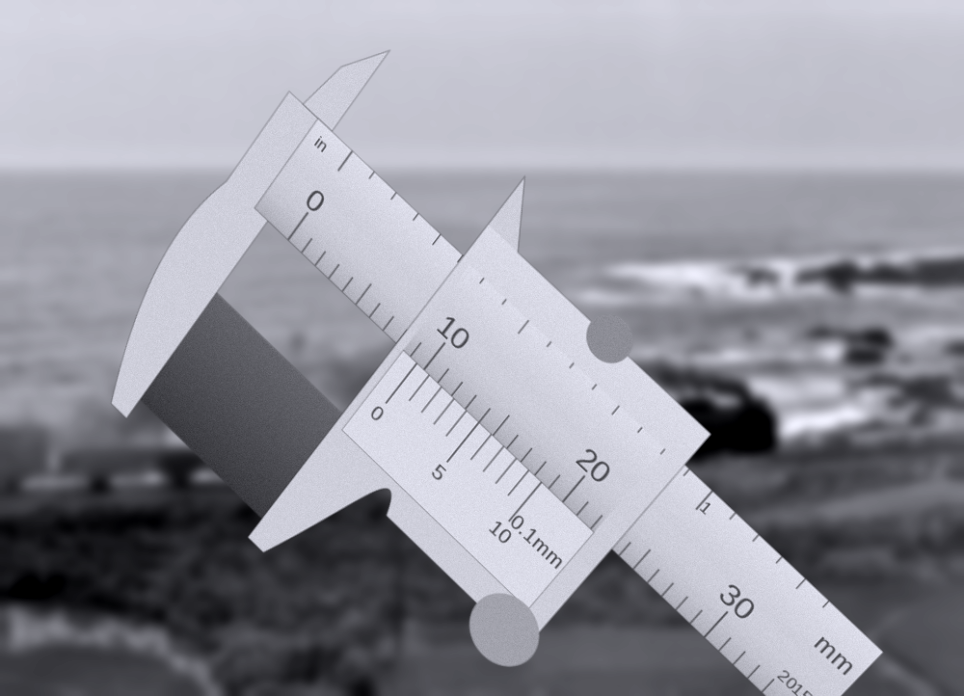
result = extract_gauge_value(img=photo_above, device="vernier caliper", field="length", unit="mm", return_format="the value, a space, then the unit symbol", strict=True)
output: 9.5 mm
